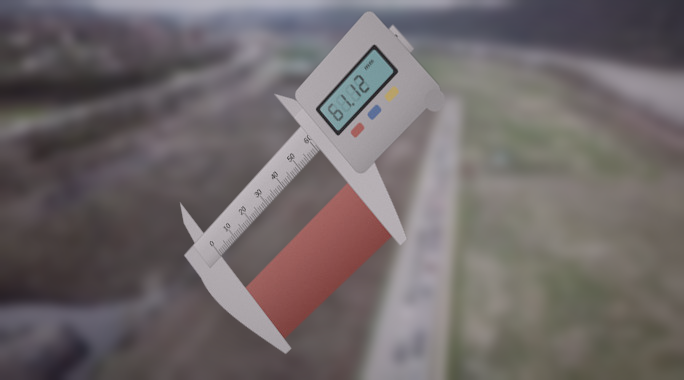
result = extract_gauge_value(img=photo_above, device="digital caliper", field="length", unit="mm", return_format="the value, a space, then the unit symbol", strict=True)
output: 61.12 mm
